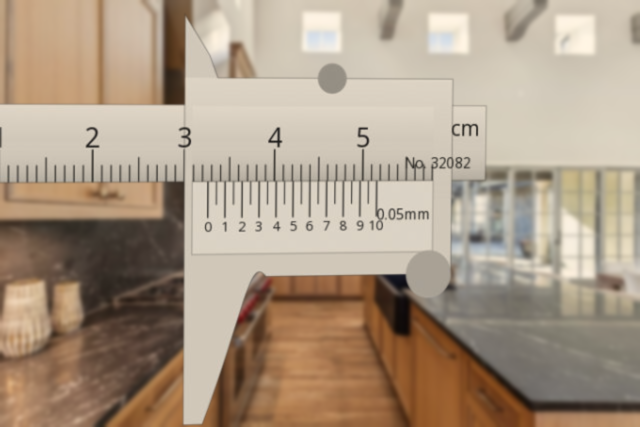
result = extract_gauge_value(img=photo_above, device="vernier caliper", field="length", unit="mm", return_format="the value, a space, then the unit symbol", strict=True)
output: 32.6 mm
